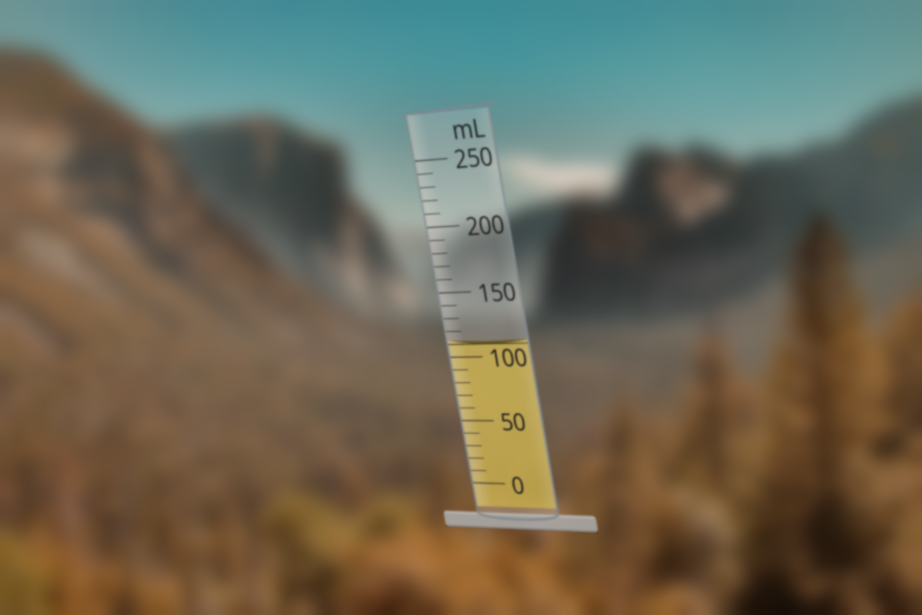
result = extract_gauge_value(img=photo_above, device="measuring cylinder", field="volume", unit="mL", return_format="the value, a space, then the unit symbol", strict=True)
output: 110 mL
